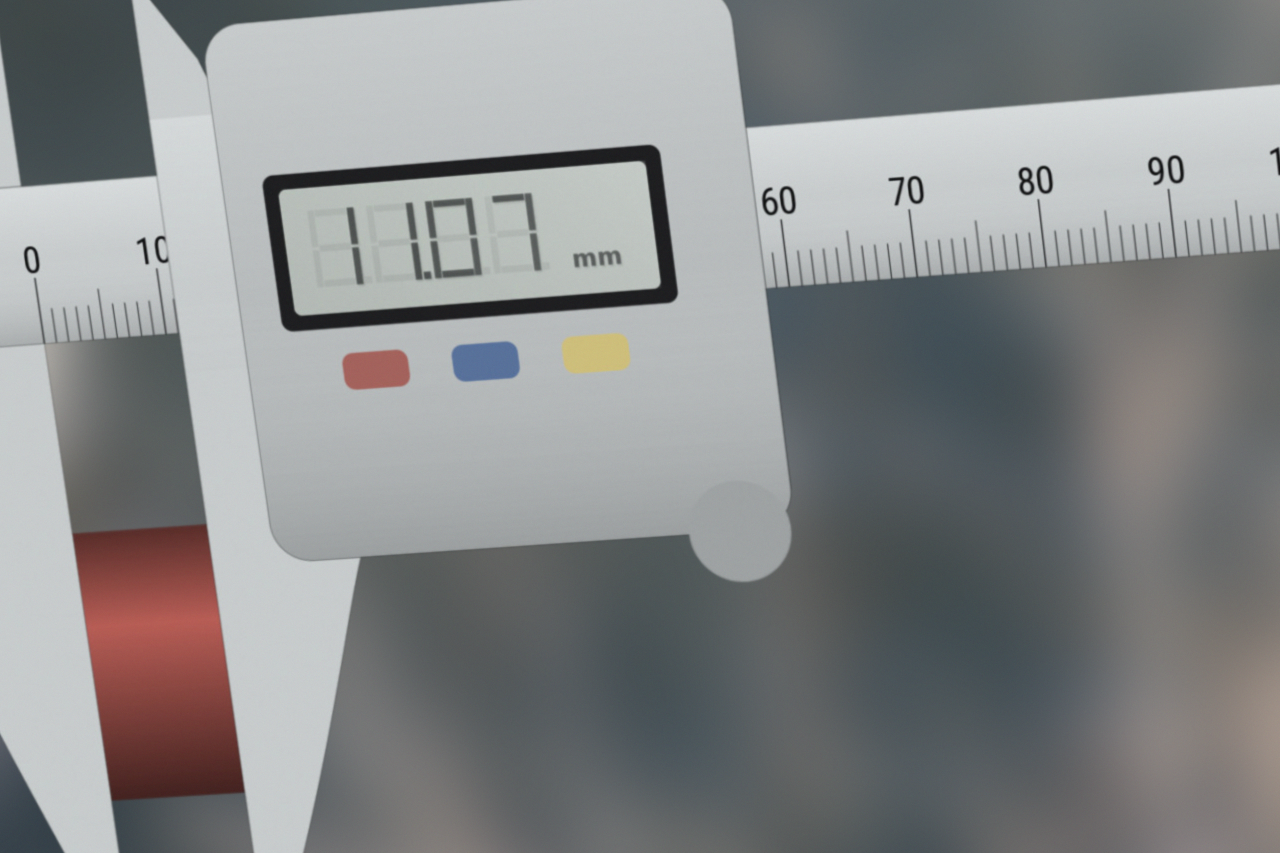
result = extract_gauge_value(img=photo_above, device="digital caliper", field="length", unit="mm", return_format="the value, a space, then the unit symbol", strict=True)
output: 11.07 mm
